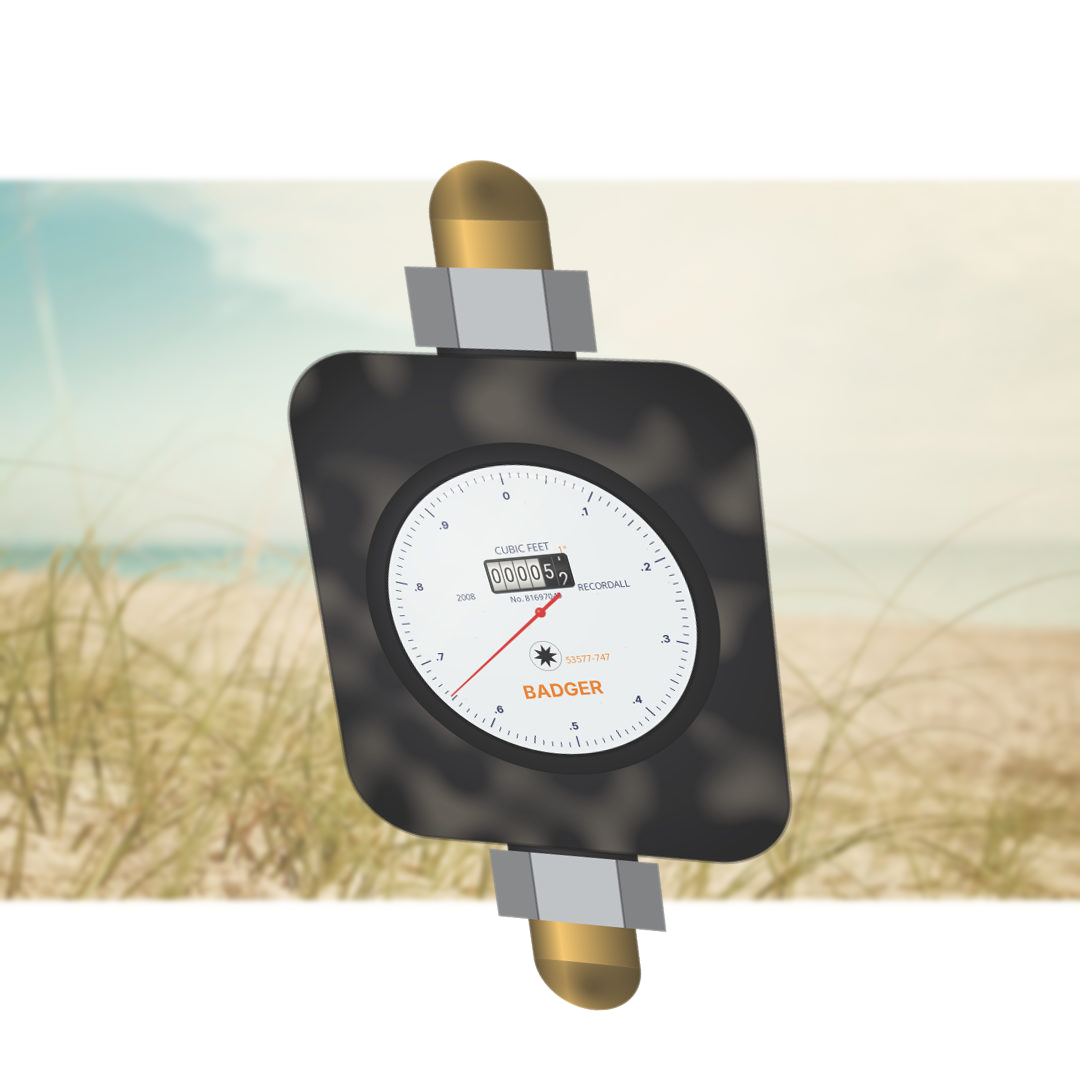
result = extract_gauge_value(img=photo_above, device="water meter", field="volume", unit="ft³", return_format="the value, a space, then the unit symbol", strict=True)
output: 51.65 ft³
